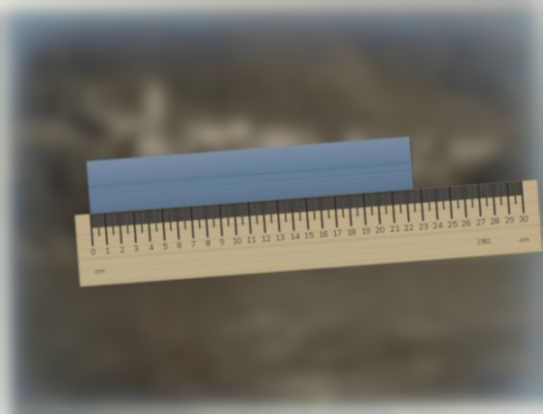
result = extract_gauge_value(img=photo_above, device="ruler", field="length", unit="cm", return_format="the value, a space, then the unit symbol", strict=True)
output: 22.5 cm
